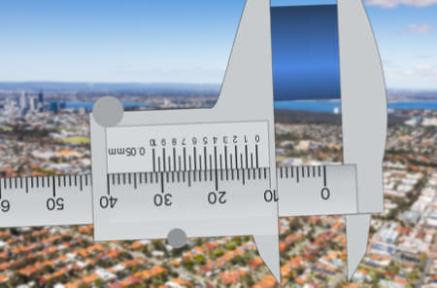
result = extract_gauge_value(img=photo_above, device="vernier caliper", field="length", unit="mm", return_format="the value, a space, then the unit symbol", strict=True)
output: 12.4 mm
